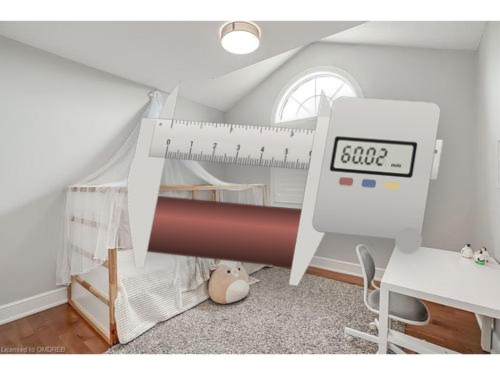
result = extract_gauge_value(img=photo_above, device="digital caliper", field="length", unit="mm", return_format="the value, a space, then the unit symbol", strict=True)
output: 60.02 mm
